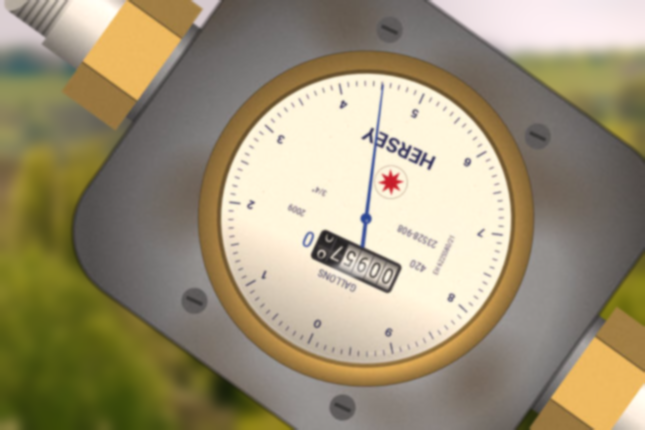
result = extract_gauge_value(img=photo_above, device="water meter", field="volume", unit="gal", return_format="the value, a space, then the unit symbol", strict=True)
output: 95784.5 gal
